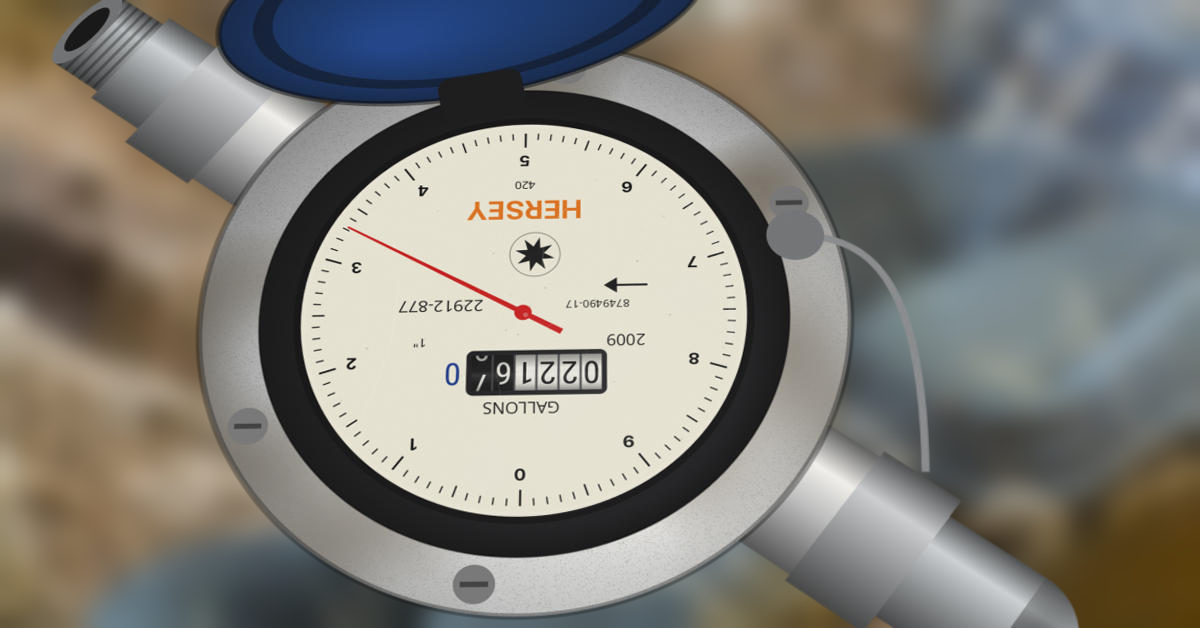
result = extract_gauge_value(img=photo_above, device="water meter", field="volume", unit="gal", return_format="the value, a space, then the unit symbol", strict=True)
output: 221673.3 gal
